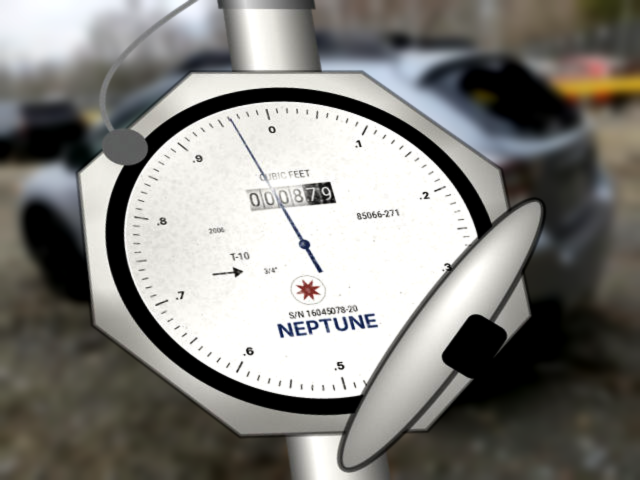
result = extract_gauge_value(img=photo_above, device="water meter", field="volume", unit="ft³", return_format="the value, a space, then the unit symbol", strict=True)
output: 878.96 ft³
